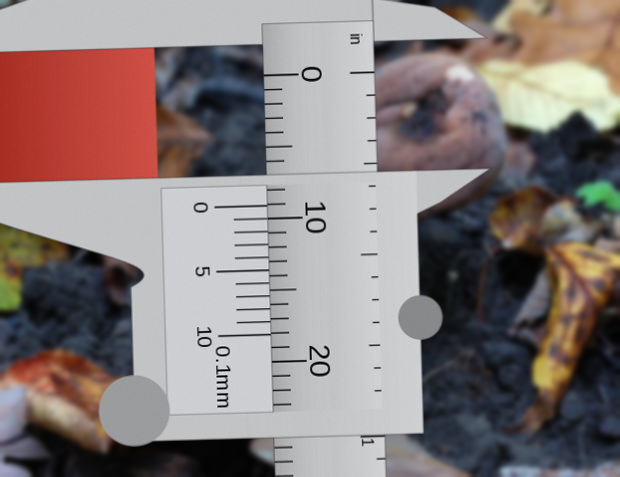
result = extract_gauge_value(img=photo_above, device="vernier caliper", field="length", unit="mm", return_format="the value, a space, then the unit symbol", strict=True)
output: 9.1 mm
